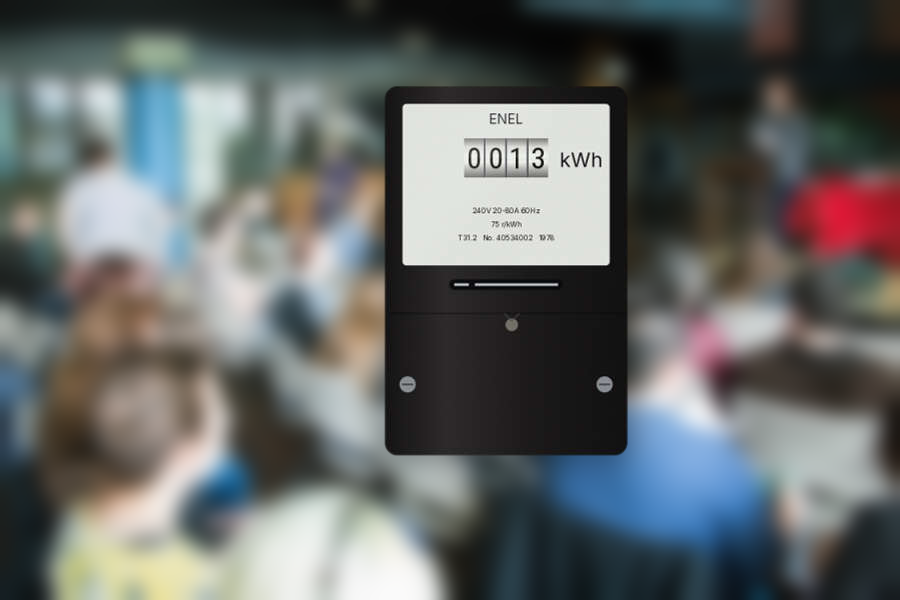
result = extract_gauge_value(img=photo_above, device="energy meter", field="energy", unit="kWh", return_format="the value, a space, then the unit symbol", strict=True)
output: 13 kWh
